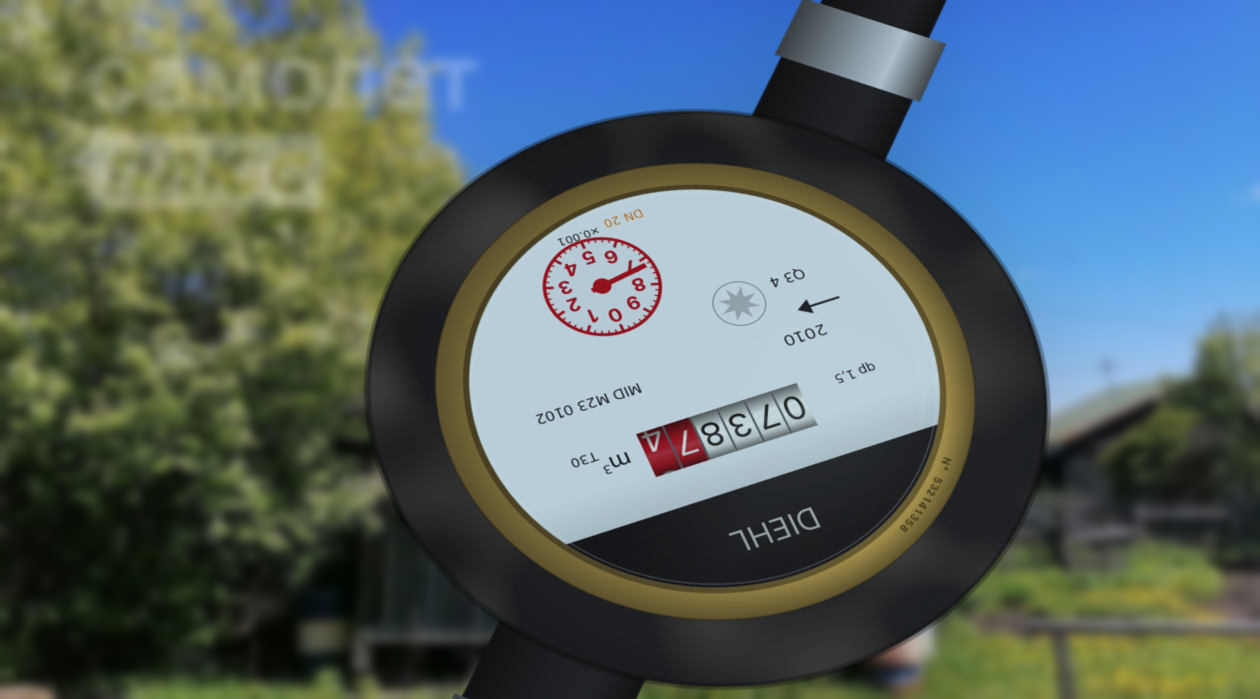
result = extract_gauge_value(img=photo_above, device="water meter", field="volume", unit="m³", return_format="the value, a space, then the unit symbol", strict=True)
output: 738.737 m³
